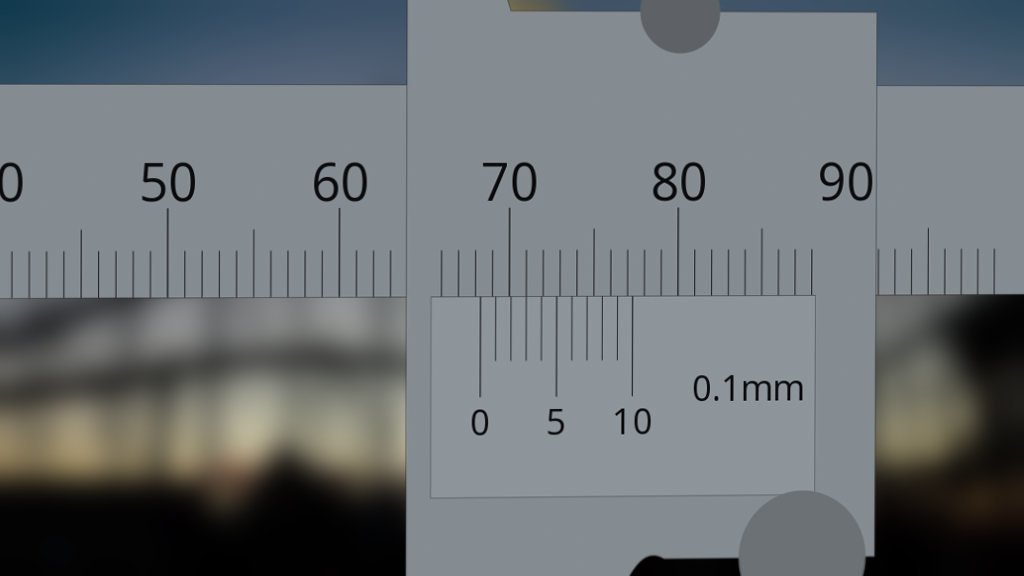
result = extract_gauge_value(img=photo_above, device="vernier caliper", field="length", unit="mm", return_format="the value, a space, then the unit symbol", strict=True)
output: 68.3 mm
